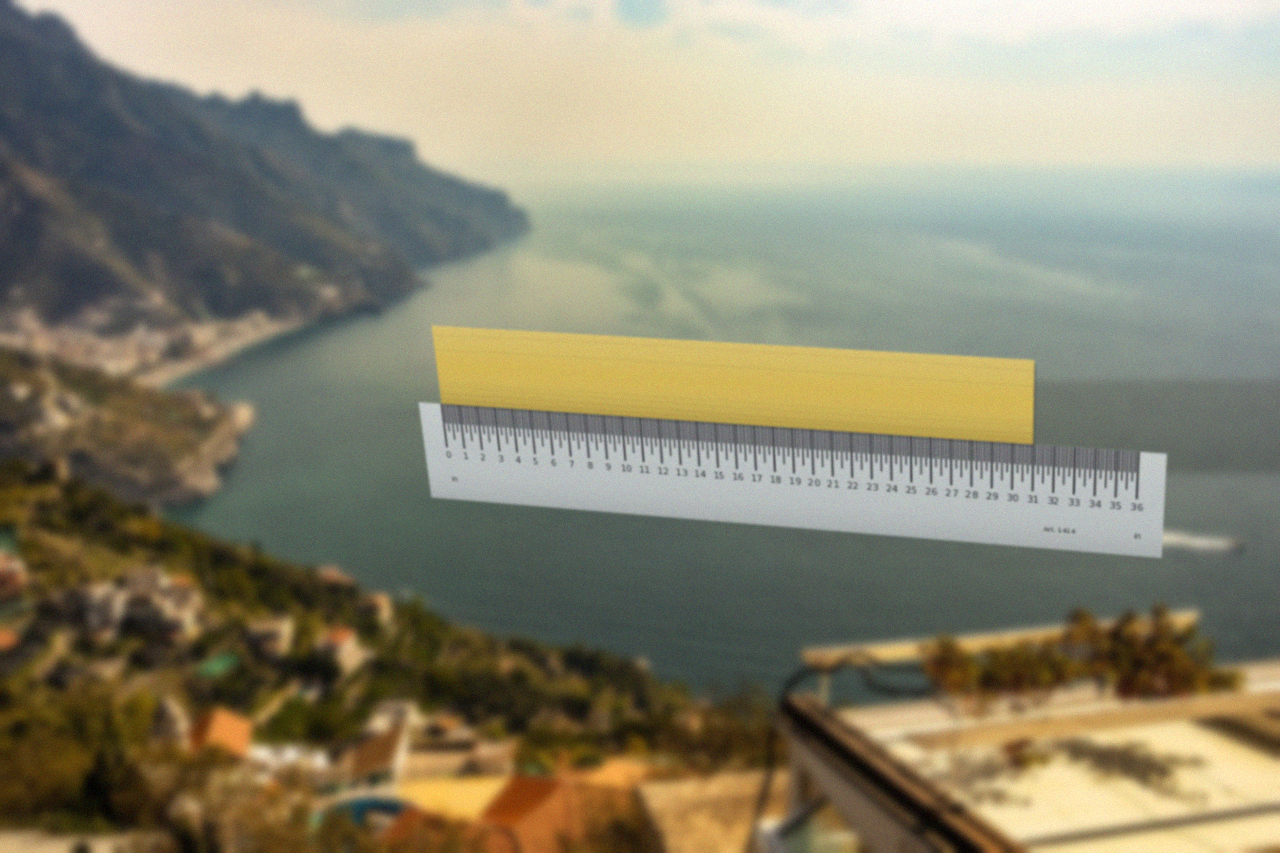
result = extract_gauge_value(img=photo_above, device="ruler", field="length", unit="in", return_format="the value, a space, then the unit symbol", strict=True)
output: 31 in
